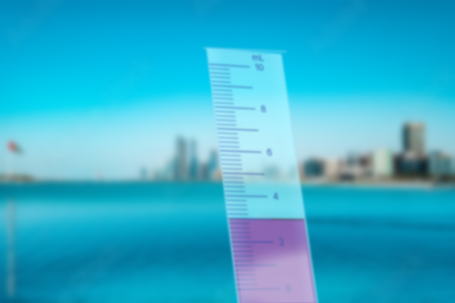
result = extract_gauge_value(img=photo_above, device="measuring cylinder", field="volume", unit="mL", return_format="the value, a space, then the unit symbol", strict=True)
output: 3 mL
